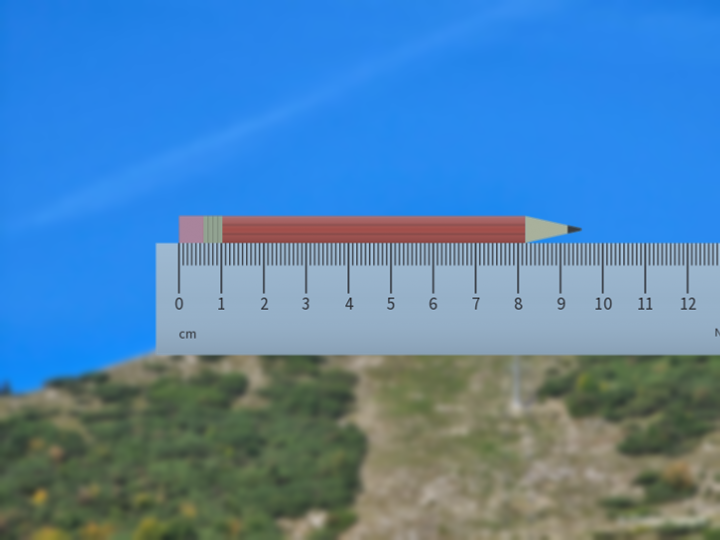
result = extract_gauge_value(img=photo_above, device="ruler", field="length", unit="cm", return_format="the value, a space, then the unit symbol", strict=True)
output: 9.5 cm
